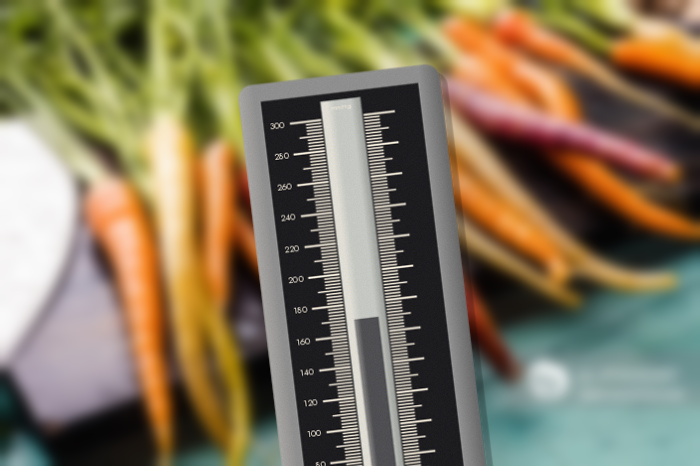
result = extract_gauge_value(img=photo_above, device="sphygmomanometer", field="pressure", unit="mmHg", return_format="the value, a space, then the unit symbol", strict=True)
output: 170 mmHg
